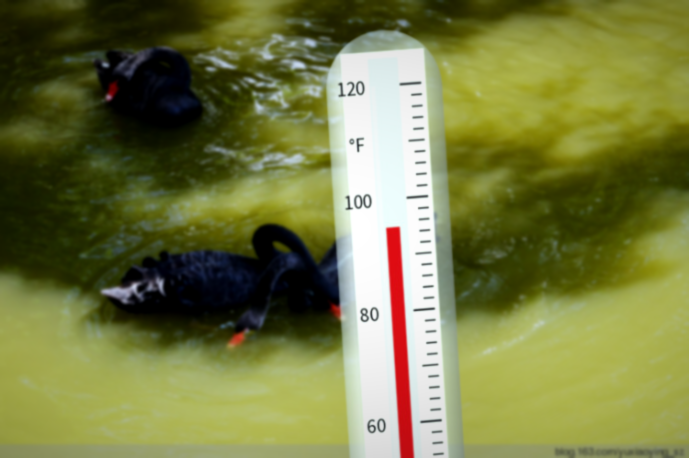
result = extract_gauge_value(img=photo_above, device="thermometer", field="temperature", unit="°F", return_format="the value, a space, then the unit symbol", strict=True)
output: 95 °F
